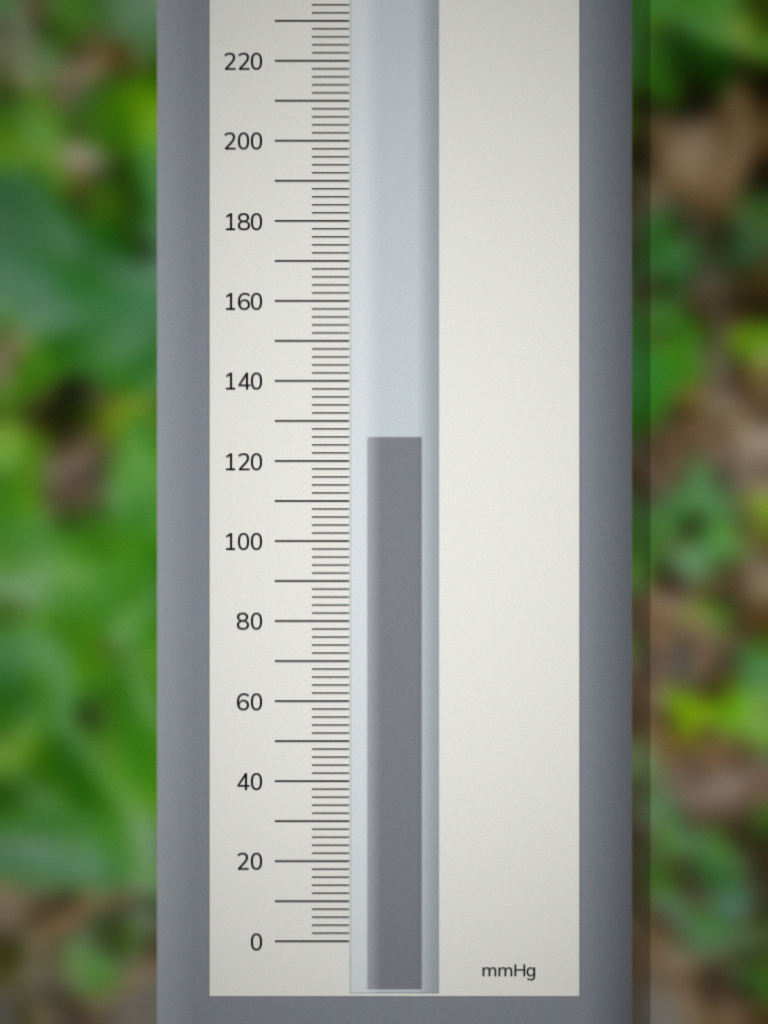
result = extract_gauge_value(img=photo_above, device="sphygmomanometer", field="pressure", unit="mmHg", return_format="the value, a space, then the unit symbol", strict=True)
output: 126 mmHg
